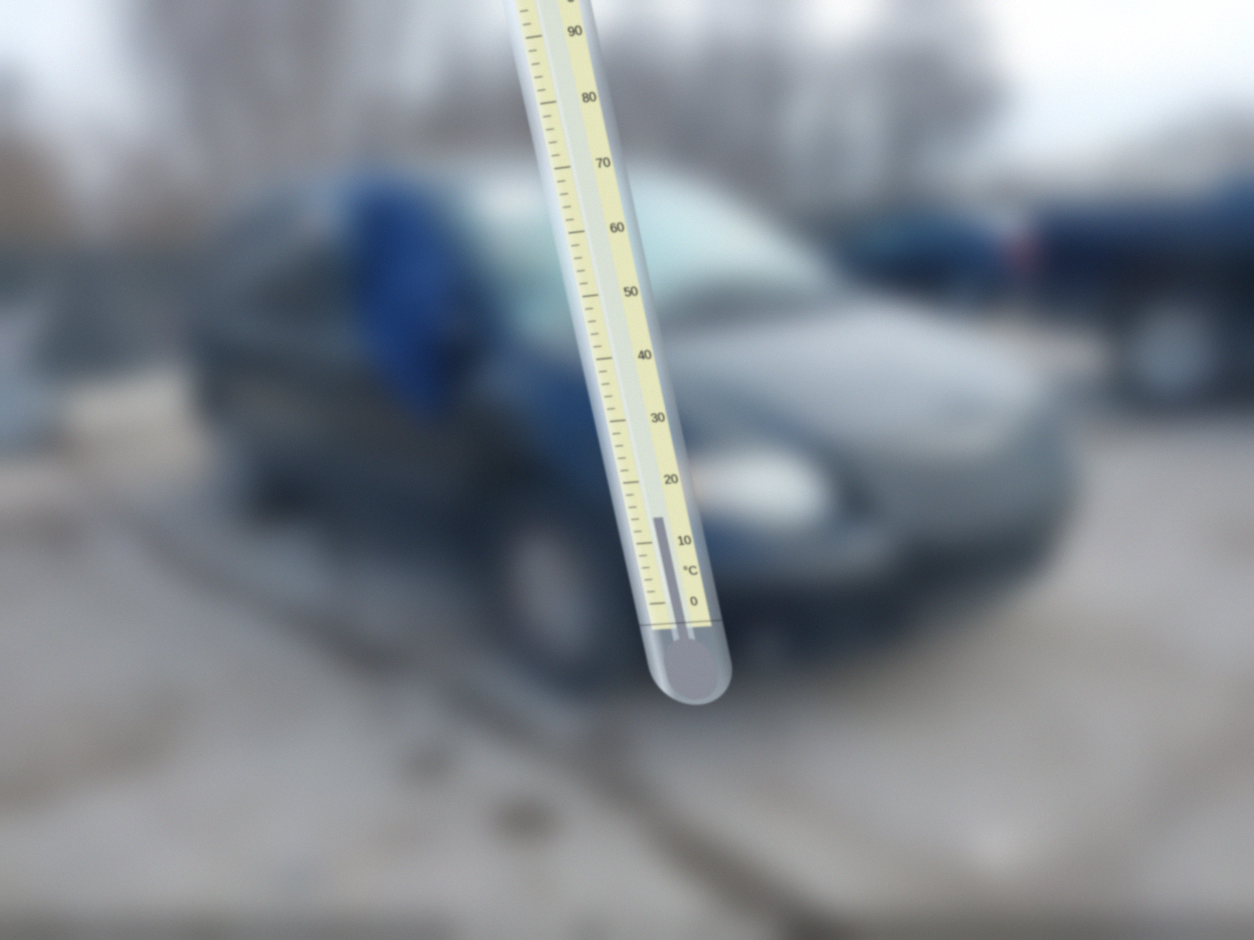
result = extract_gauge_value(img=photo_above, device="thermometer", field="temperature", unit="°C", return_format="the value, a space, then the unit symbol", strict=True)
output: 14 °C
